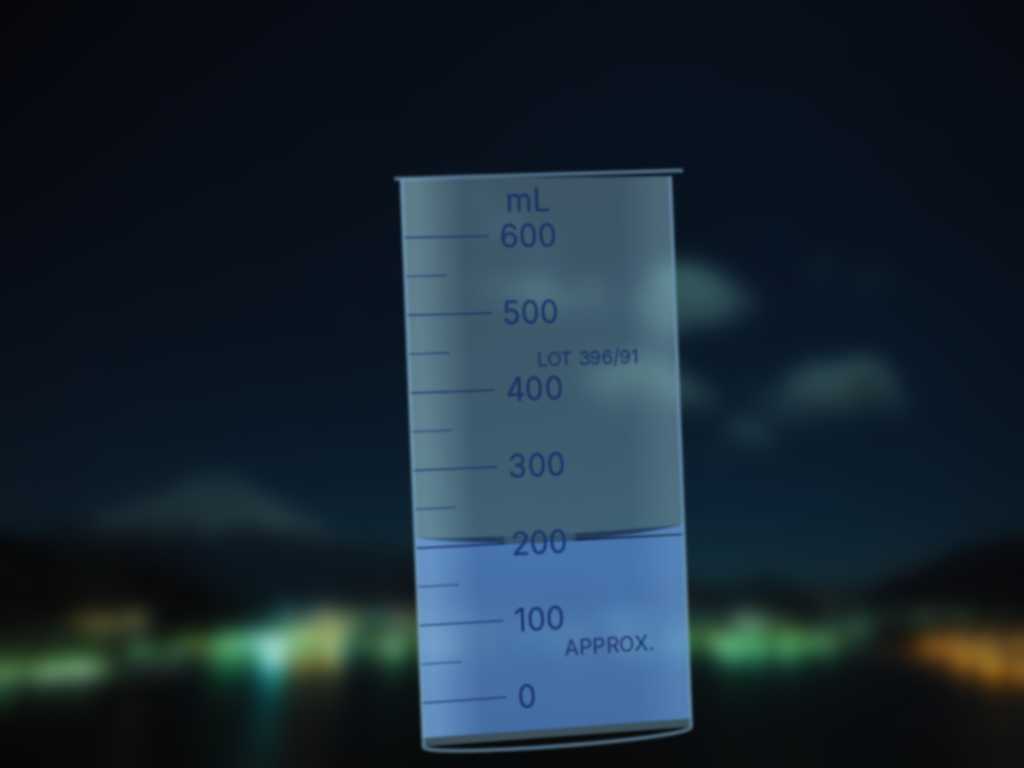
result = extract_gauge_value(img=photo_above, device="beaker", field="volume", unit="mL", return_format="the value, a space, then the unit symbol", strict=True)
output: 200 mL
